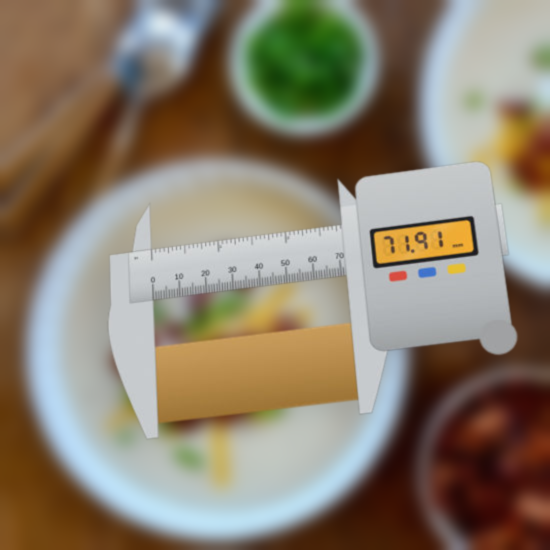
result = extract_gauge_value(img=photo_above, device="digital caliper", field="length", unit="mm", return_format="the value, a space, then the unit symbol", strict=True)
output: 71.91 mm
